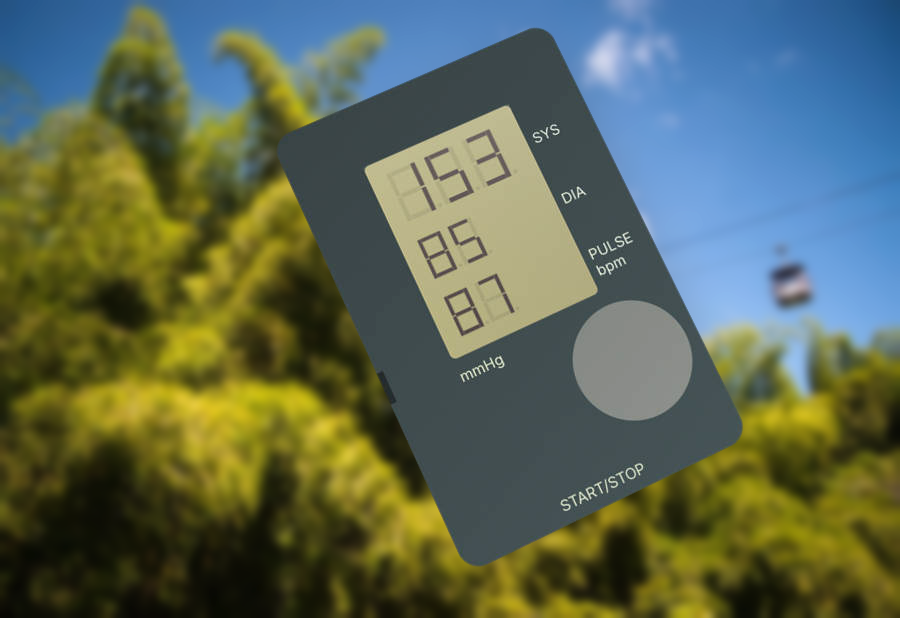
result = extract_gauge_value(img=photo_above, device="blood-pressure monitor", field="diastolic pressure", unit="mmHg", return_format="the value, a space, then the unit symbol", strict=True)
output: 85 mmHg
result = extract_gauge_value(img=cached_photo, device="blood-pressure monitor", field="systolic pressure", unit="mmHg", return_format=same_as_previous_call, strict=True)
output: 153 mmHg
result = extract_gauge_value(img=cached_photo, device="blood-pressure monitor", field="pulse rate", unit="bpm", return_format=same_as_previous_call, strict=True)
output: 87 bpm
